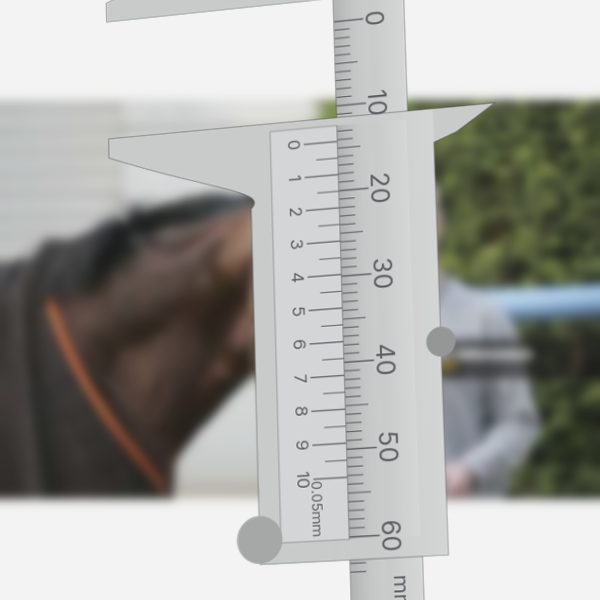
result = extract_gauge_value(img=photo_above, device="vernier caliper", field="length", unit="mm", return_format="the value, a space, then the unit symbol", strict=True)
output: 14.2 mm
